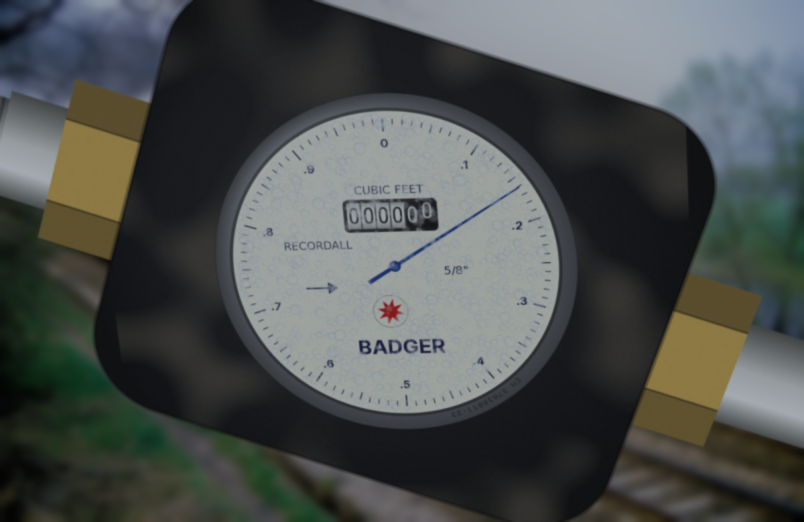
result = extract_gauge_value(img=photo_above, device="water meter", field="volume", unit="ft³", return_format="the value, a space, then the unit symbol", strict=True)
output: 0.16 ft³
